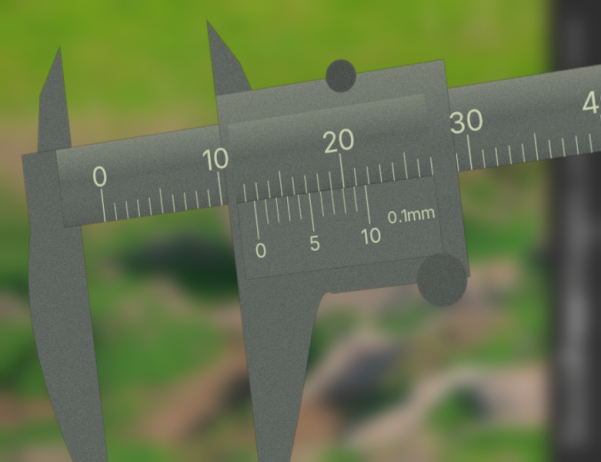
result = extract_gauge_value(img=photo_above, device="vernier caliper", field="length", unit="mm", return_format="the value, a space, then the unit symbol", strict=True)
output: 12.7 mm
